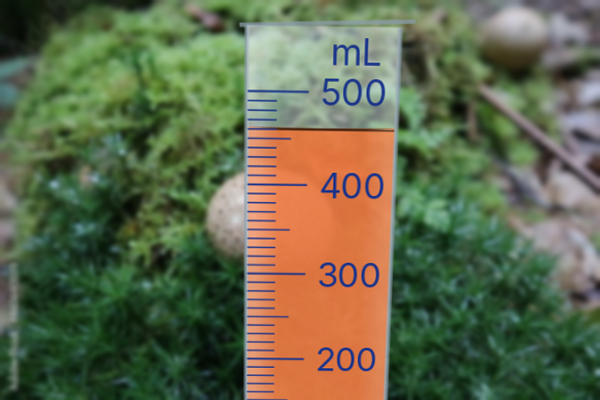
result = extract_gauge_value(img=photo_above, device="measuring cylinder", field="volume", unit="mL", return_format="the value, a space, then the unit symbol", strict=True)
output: 460 mL
